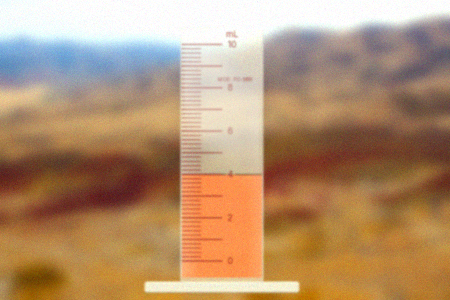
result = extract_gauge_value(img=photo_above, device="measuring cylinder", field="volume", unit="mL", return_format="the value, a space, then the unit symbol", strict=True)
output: 4 mL
